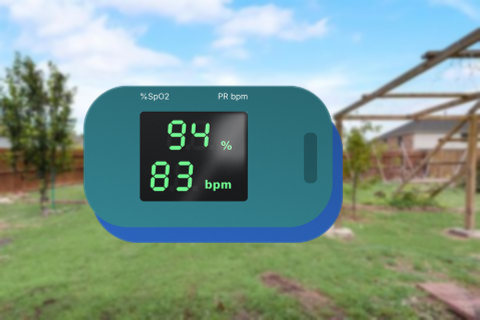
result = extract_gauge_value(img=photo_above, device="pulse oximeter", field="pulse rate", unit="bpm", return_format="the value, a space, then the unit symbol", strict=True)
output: 83 bpm
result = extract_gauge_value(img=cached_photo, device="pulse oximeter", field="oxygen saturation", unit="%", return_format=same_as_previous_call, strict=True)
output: 94 %
